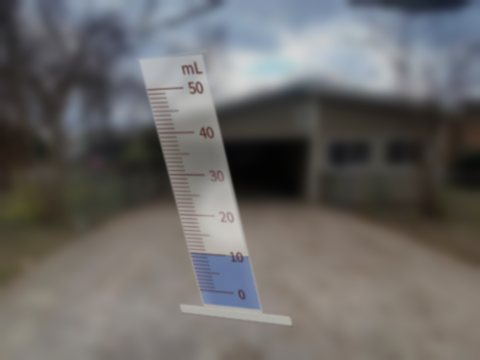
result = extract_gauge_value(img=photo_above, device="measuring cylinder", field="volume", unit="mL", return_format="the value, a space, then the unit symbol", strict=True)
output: 10 mL
